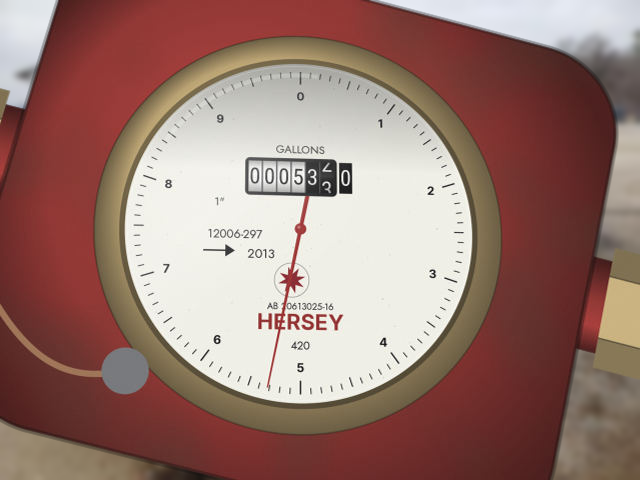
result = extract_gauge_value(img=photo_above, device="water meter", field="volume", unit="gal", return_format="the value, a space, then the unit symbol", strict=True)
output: 5325.3 gal
